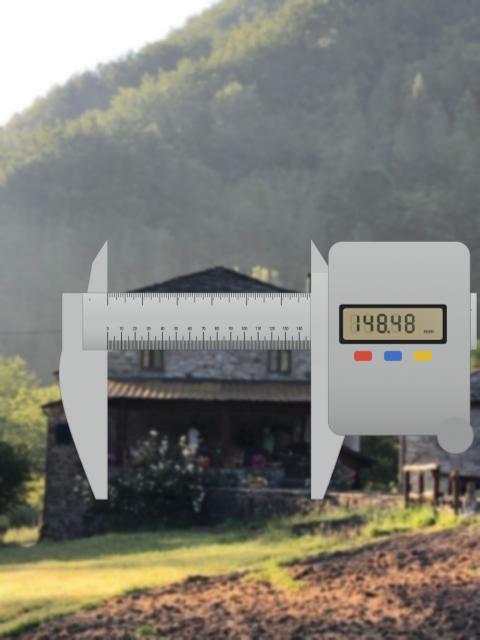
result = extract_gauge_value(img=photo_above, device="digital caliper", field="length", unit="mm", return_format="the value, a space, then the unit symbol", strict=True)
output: 148.48 mm
